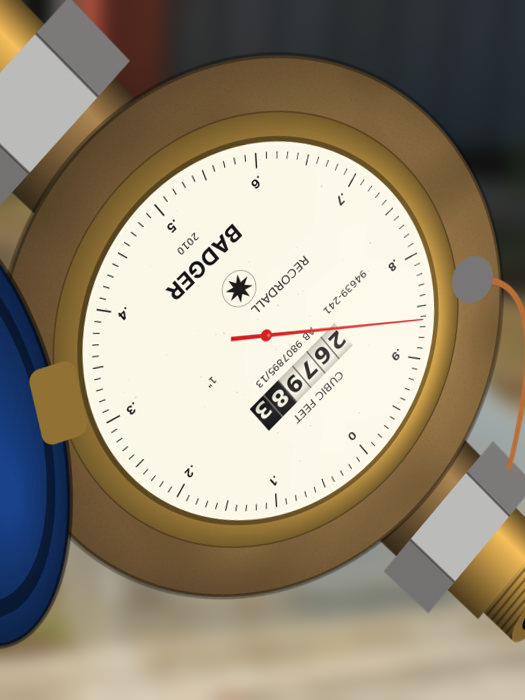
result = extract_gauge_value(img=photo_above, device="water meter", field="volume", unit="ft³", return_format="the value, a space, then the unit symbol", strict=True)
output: 267982.86 ft³
